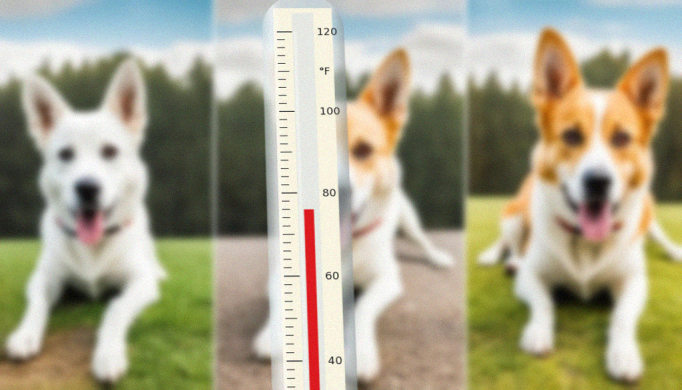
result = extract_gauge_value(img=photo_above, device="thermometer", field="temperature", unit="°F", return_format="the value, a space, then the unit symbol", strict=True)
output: 76 °F
